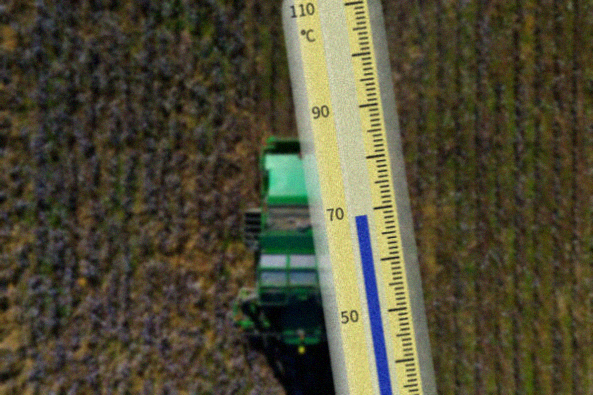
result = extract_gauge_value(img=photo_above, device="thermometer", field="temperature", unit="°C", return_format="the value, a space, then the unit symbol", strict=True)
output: 69 °C
